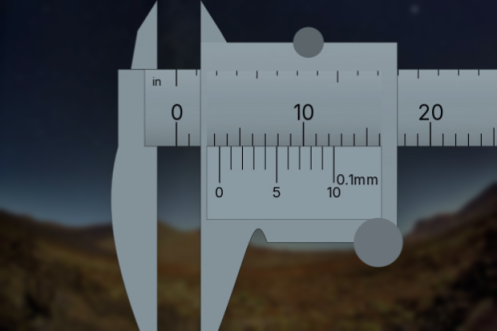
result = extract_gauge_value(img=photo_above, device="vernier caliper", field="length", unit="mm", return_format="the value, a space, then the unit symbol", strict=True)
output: 3.4 mm
